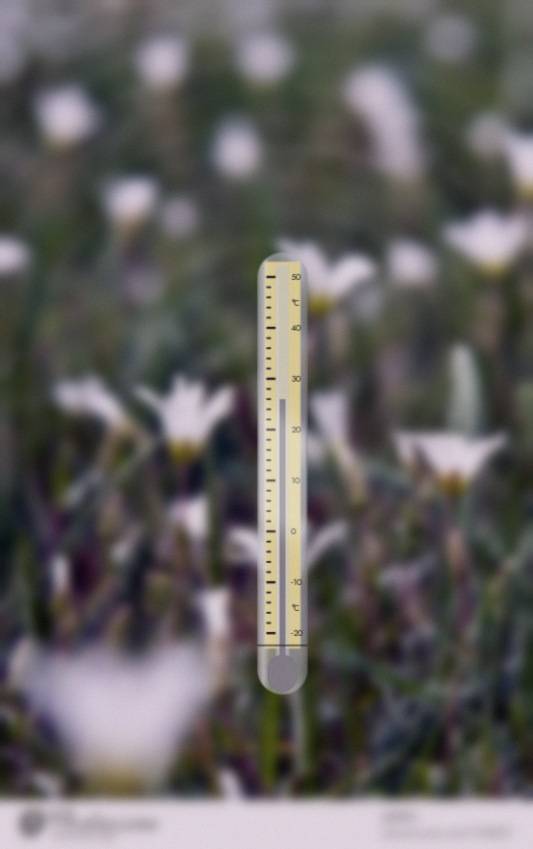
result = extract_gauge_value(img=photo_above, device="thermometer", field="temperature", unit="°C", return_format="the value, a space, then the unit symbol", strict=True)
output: 26 °C
